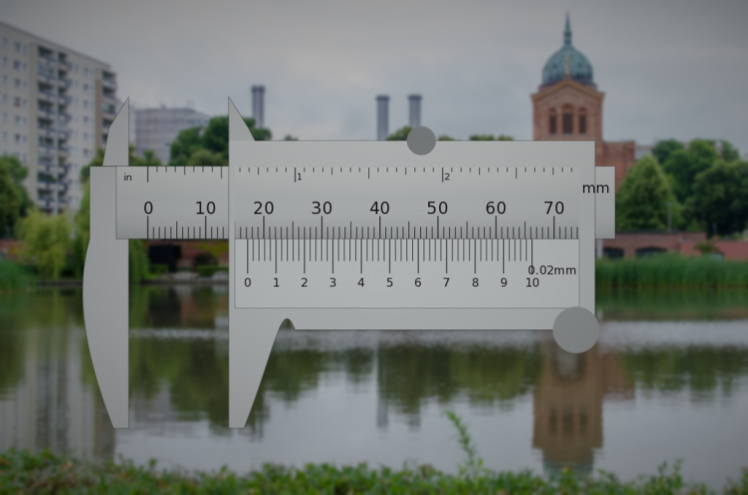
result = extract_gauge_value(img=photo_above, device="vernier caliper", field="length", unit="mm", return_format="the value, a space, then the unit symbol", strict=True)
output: 17.2 mm
